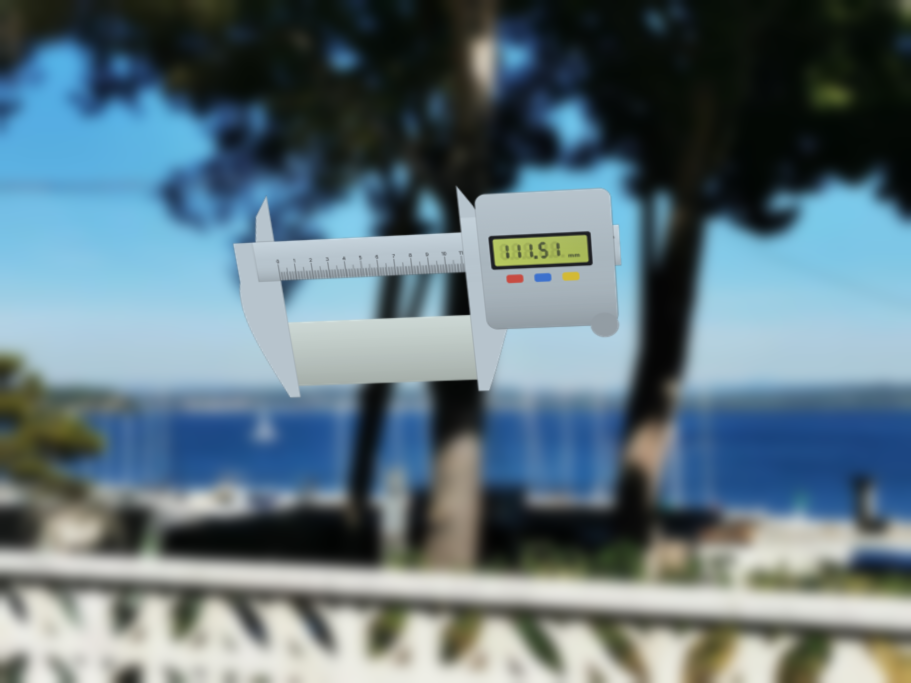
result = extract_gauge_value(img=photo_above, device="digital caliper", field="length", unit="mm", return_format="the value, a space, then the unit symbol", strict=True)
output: 111.51 mm
